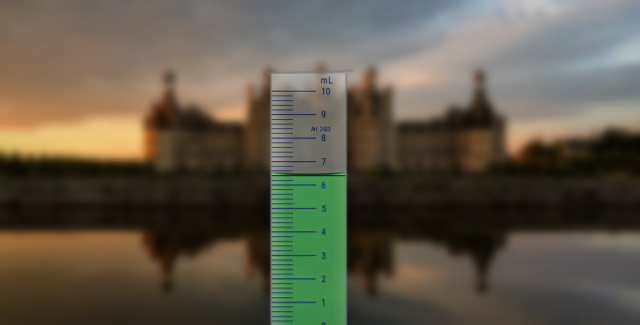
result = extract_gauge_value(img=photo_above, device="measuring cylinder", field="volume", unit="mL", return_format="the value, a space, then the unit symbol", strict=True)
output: 6.4 mL
